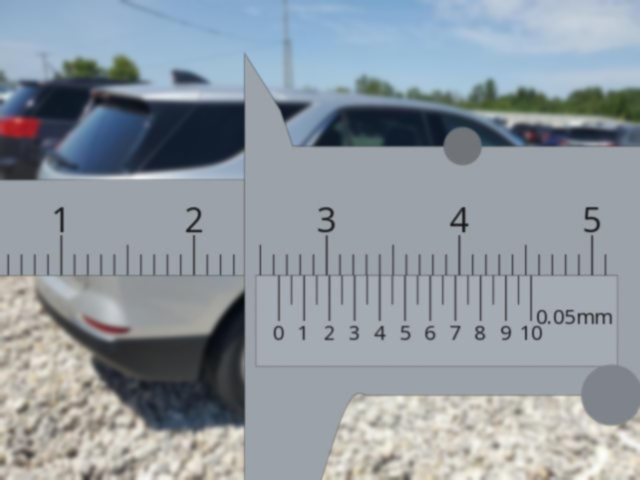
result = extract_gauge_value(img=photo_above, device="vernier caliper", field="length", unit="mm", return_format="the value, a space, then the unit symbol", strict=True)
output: 26.4 mm
